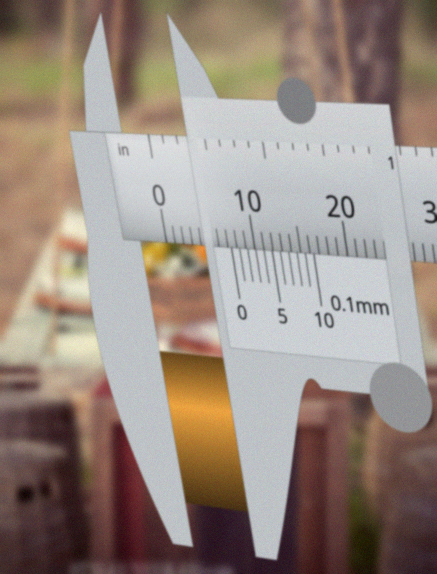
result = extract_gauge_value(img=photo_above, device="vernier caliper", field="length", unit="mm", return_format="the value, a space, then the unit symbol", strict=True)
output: 7.4 mm
